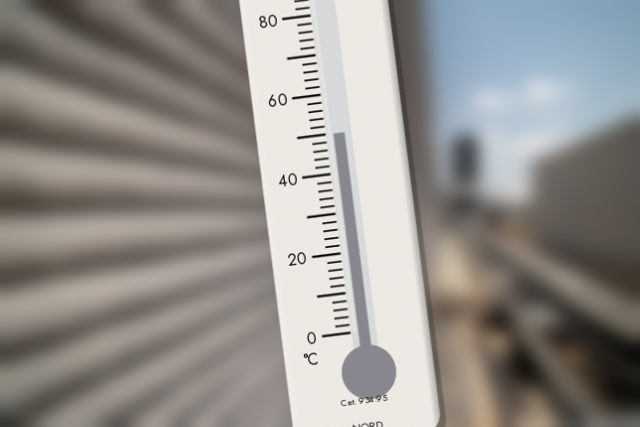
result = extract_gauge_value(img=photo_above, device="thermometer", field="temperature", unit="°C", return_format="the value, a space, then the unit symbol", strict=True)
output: 50 °C
